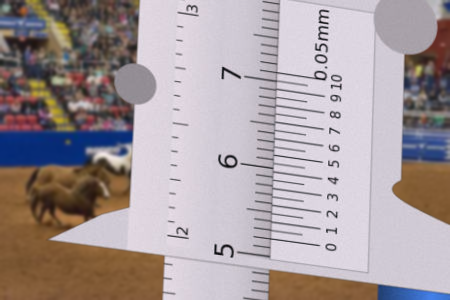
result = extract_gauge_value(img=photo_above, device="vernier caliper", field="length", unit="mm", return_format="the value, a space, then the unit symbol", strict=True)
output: 52.0 mm
